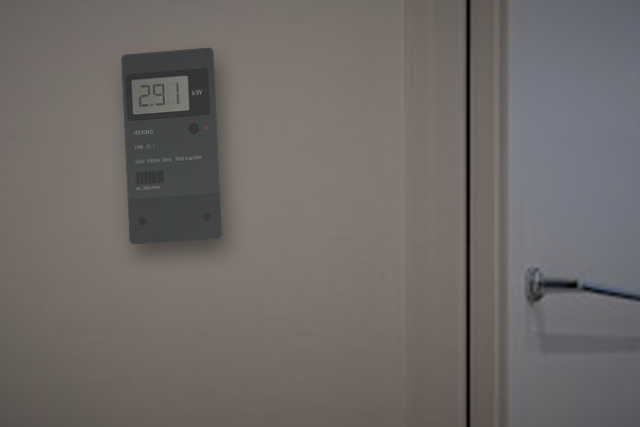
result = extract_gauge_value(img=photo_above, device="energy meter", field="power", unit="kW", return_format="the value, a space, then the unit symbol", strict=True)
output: 2.91 kW
